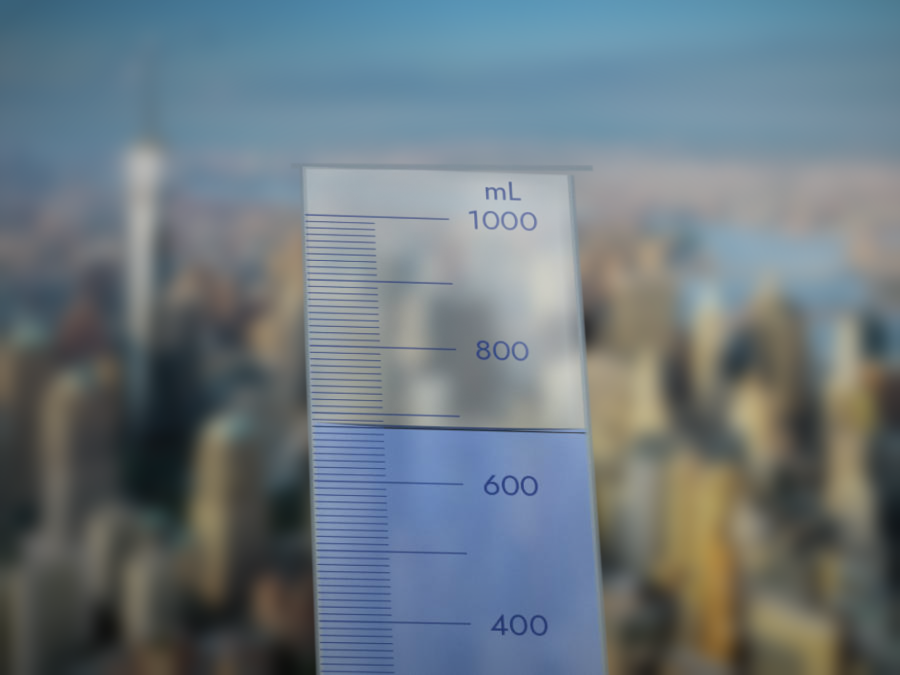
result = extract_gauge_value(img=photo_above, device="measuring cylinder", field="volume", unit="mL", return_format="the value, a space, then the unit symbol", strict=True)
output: 680 mL
